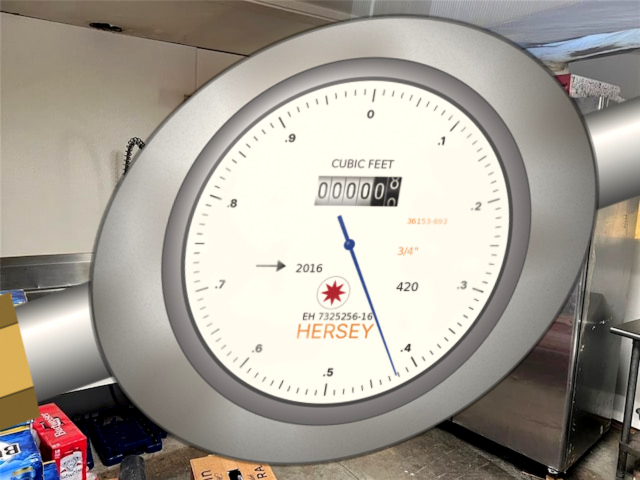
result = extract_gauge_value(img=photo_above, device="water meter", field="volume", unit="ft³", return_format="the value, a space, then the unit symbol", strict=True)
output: 8.42 ft³
